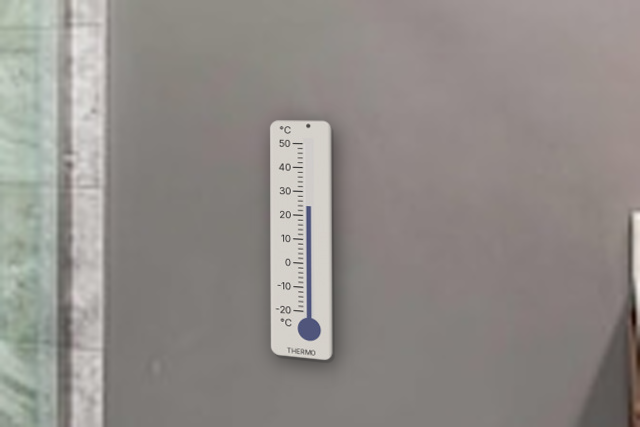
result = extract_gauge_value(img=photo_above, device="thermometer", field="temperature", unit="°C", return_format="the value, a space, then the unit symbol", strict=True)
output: 24 °C
